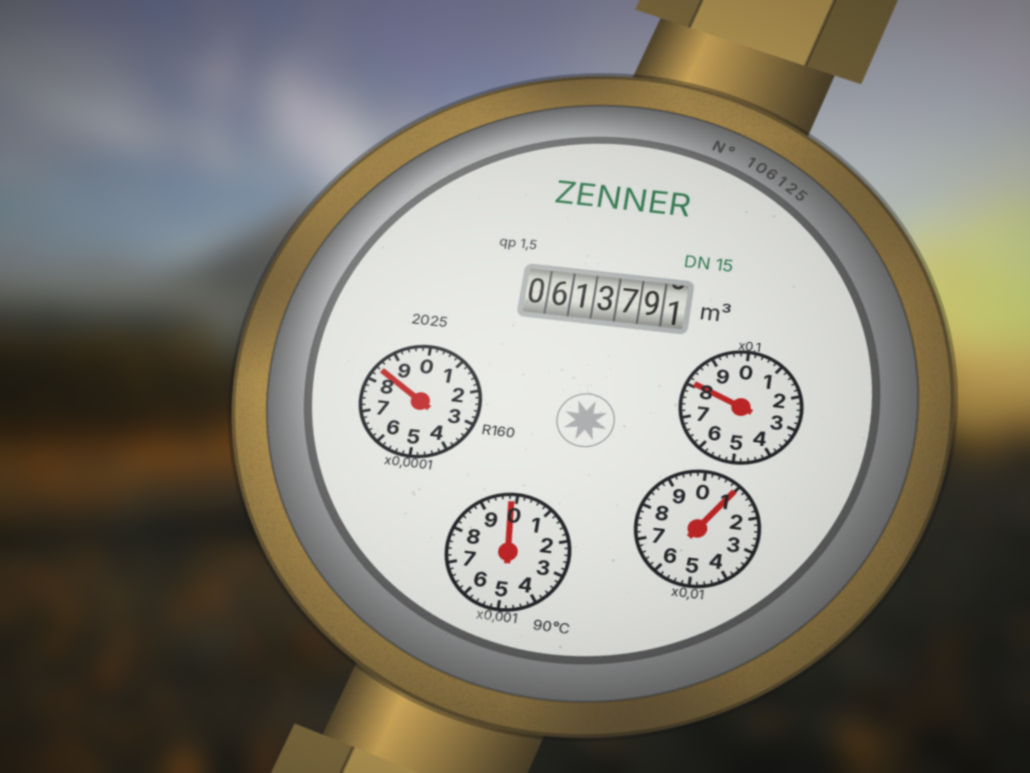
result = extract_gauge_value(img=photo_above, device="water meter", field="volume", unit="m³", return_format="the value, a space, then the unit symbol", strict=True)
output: 613790.8098 m³
